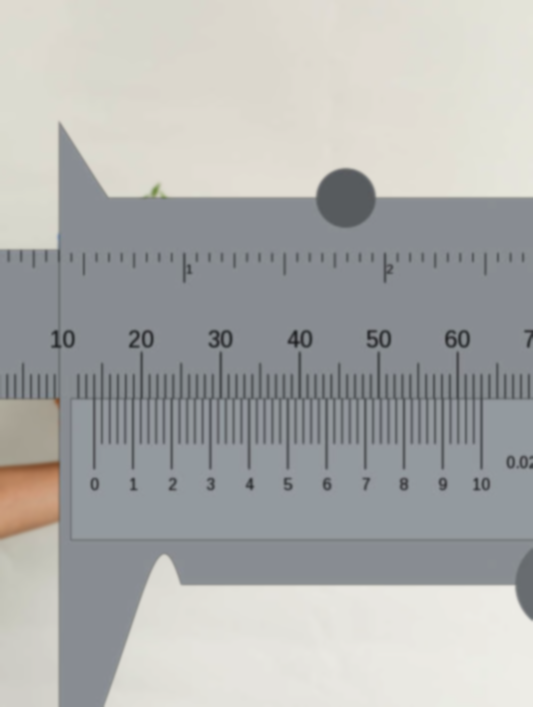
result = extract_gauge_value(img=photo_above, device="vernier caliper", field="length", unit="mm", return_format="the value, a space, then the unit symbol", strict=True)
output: 14.0 mm
